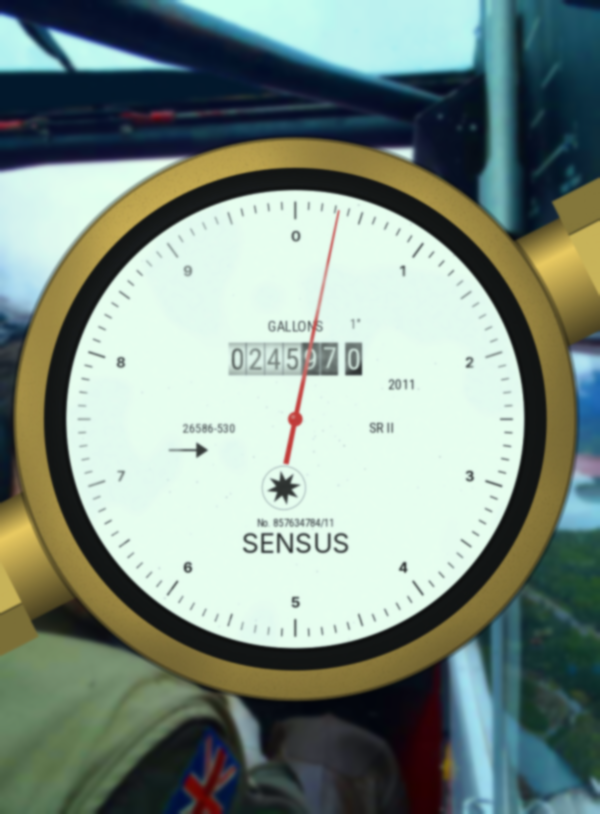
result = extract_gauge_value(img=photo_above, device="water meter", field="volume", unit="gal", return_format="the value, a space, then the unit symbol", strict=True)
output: 245970.3 gal
